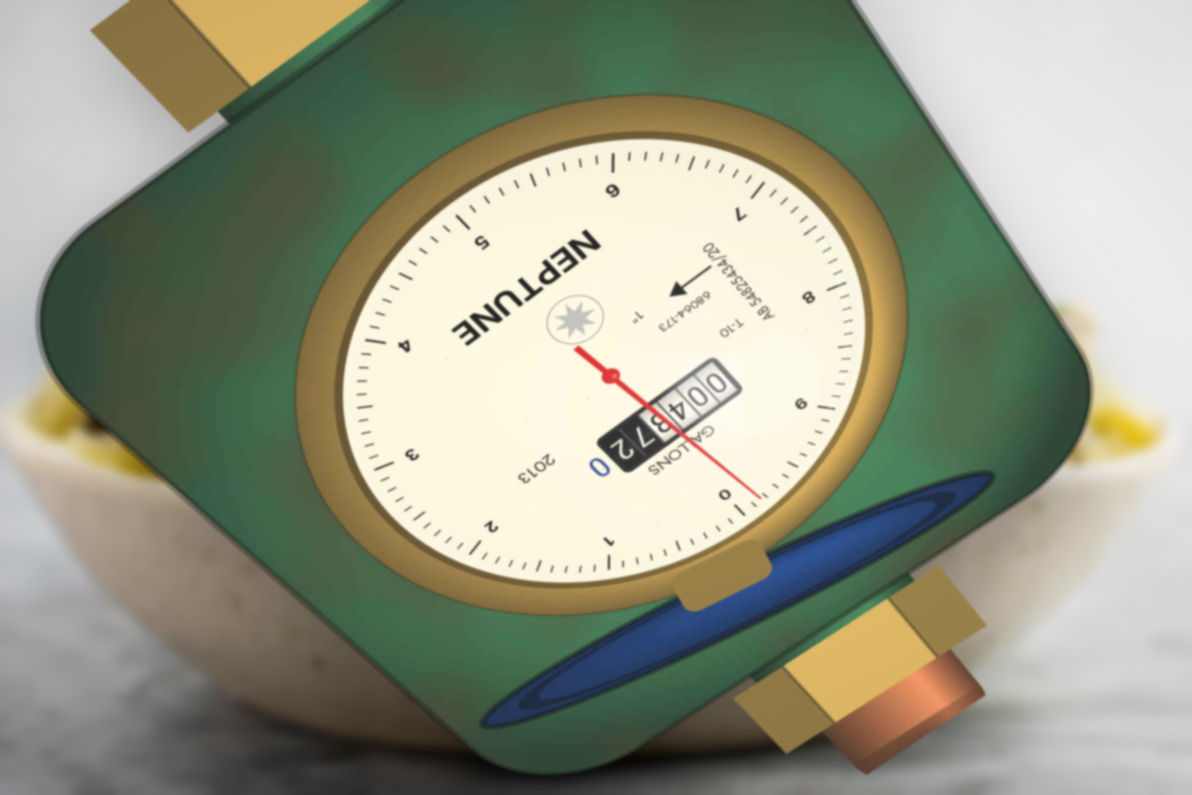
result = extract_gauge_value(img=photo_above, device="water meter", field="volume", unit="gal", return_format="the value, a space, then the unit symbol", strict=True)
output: 43719.8 gal
